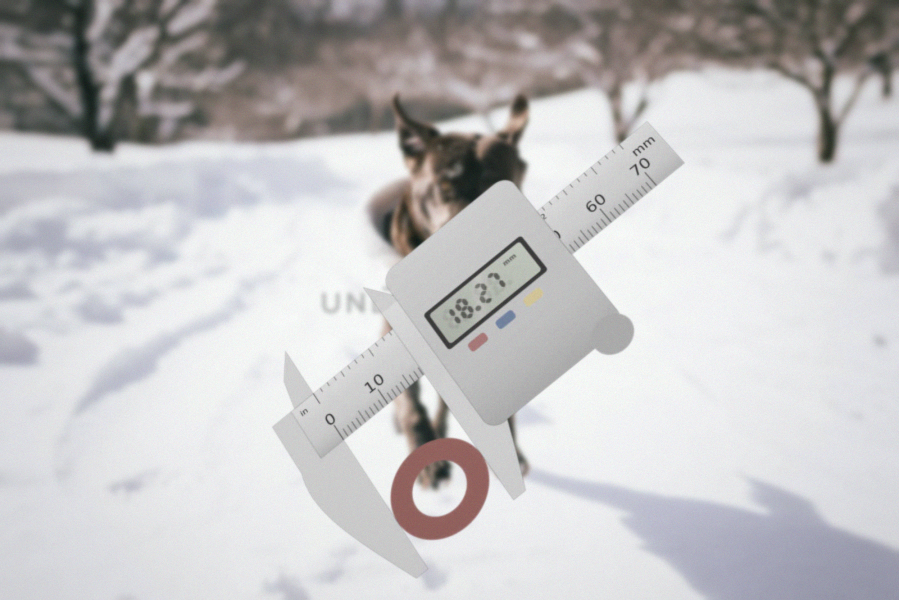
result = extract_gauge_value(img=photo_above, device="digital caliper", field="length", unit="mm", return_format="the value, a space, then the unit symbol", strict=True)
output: 18.27 mm
